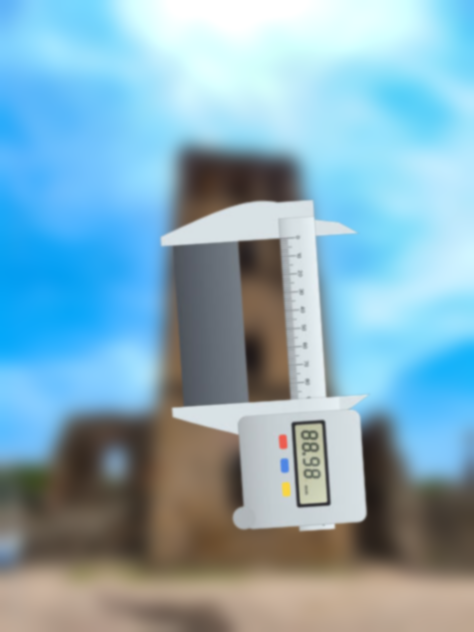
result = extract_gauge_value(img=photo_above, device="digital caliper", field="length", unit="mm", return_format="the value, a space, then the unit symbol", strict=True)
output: 88.98 mm
